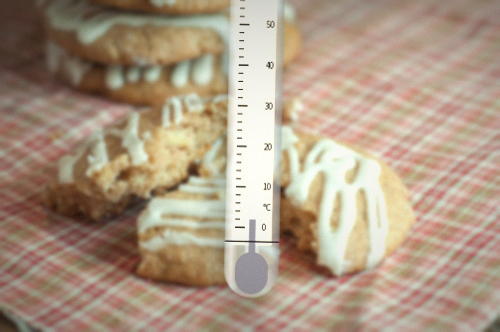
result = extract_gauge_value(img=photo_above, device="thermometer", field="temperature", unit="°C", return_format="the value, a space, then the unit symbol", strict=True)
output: 2 °C
